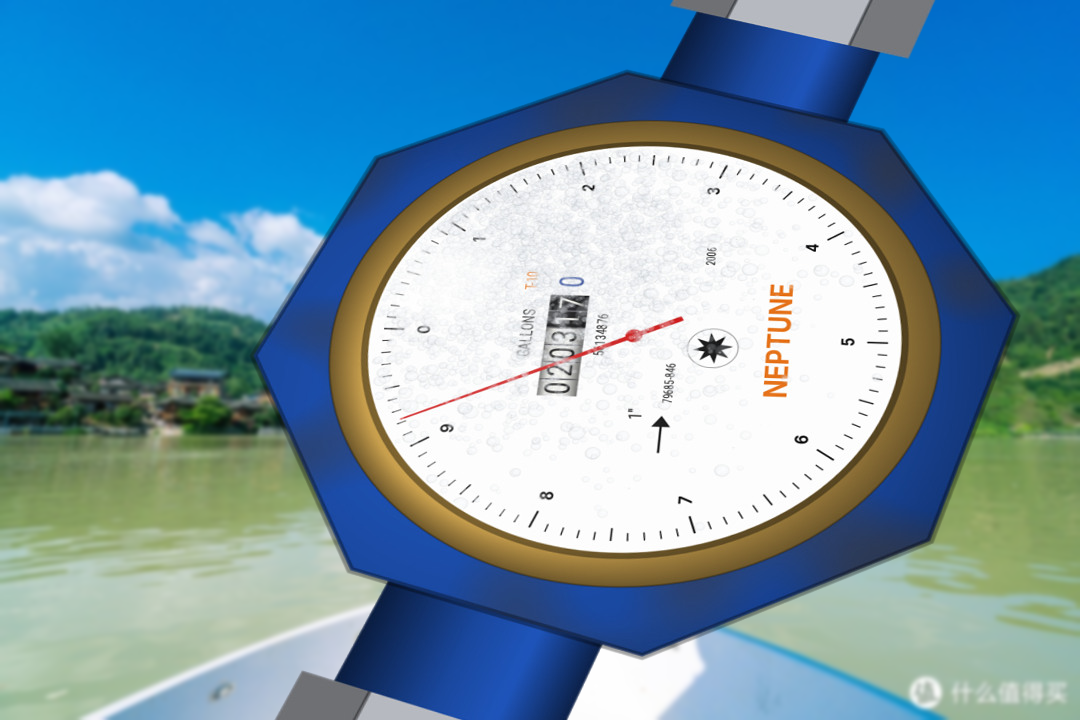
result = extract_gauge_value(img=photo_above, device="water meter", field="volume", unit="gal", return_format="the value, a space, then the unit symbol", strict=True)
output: 203169.2 gal
